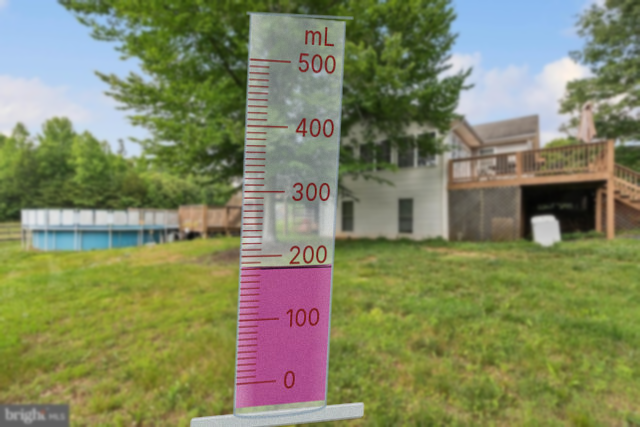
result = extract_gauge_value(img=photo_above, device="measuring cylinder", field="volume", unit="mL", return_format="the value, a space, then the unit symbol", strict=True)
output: 180 mL
